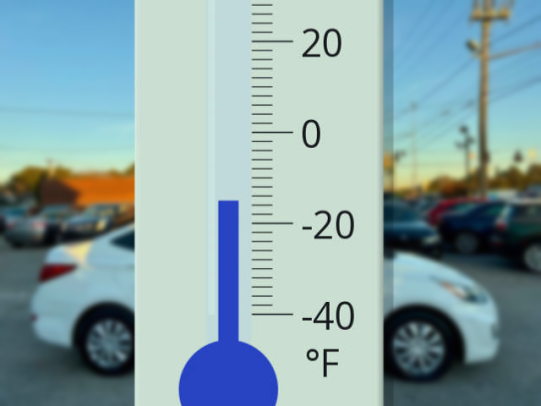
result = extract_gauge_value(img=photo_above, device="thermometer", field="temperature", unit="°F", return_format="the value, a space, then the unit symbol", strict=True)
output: -15 °F
